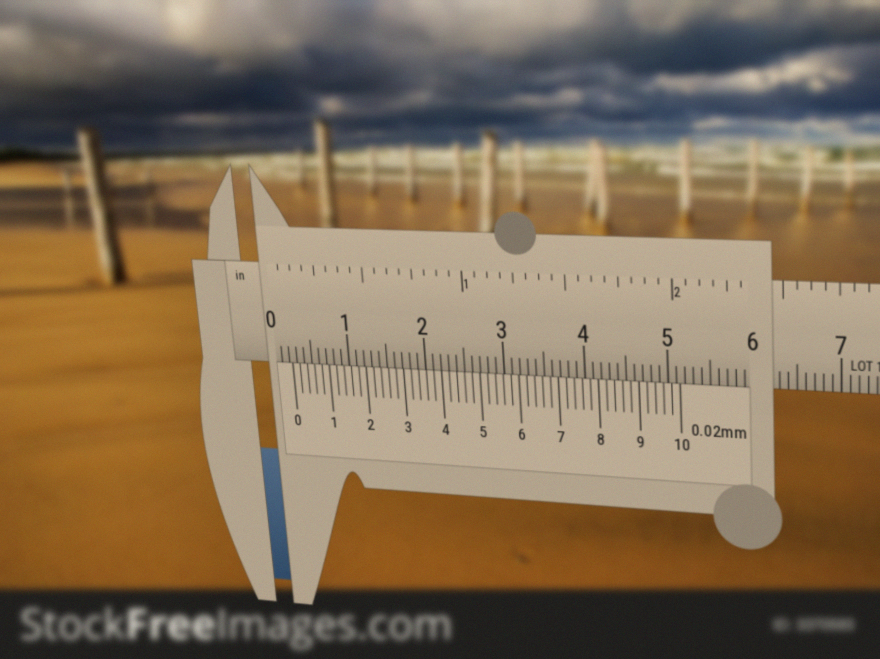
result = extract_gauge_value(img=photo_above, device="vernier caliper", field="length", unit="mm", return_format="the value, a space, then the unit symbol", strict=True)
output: 2.4 mm
